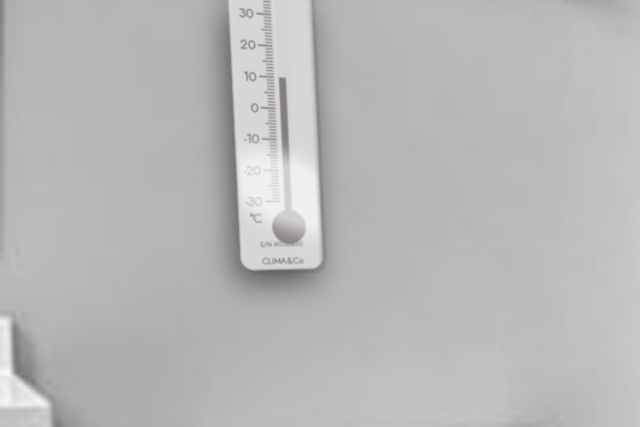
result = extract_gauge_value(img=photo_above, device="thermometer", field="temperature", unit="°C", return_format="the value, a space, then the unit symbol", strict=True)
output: 10 °C
